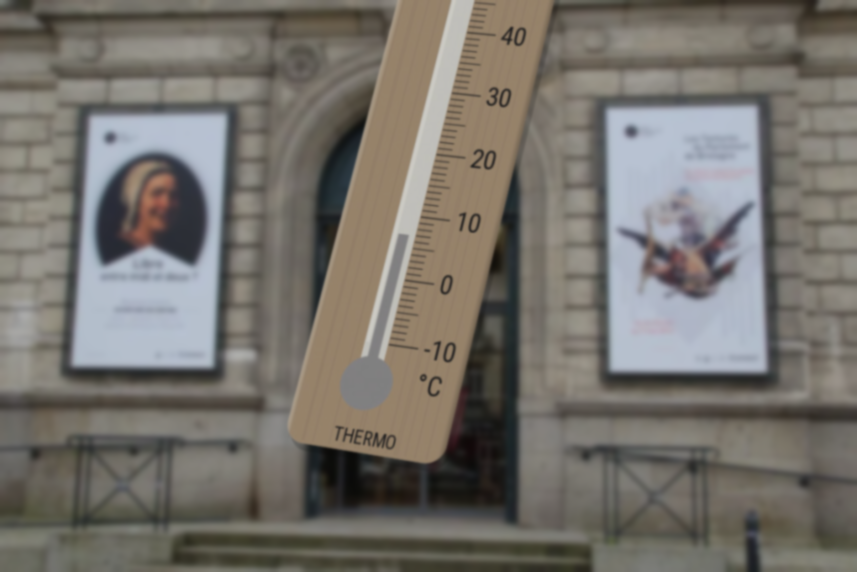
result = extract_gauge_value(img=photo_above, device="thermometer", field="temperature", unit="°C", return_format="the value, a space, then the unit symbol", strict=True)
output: 7 °C
